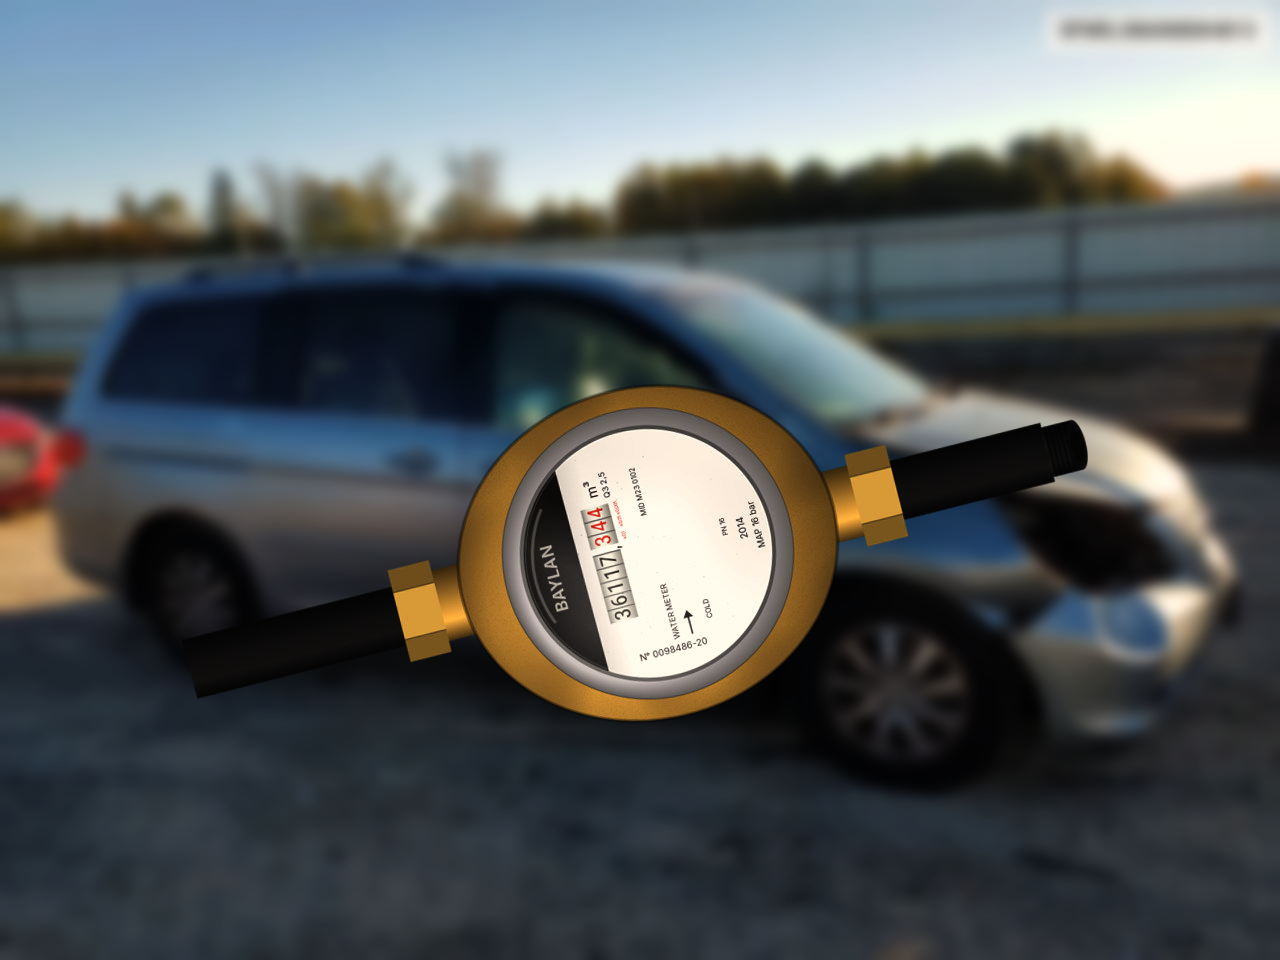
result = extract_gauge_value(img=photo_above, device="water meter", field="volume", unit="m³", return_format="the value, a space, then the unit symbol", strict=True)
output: 36117.344 m³
